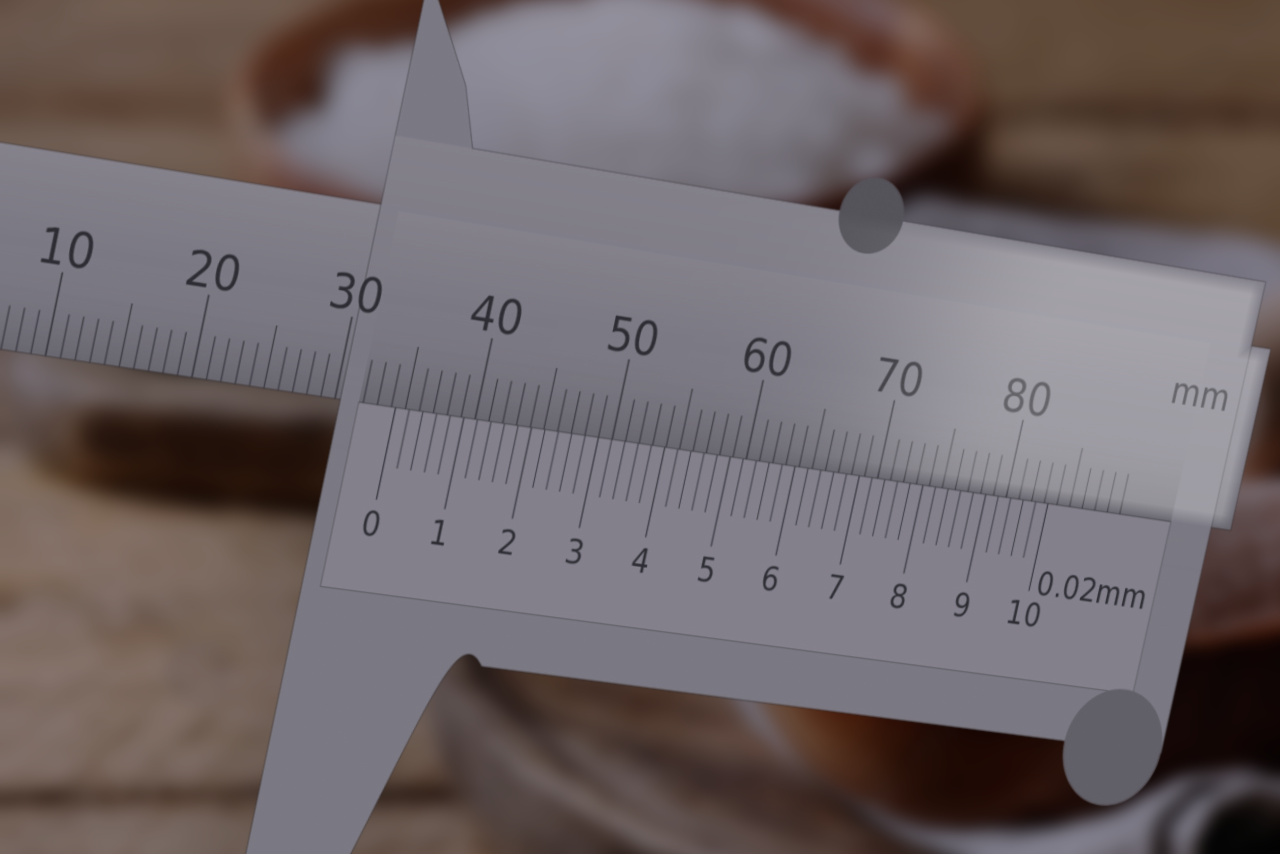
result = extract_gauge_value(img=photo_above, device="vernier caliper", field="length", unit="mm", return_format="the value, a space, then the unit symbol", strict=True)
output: 34.3 mm
